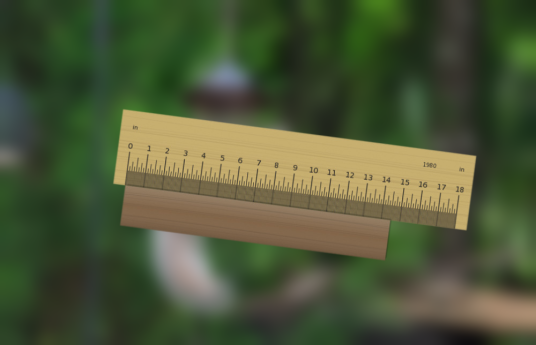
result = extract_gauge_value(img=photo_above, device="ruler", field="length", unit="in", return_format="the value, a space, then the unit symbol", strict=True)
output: 14.5 in
